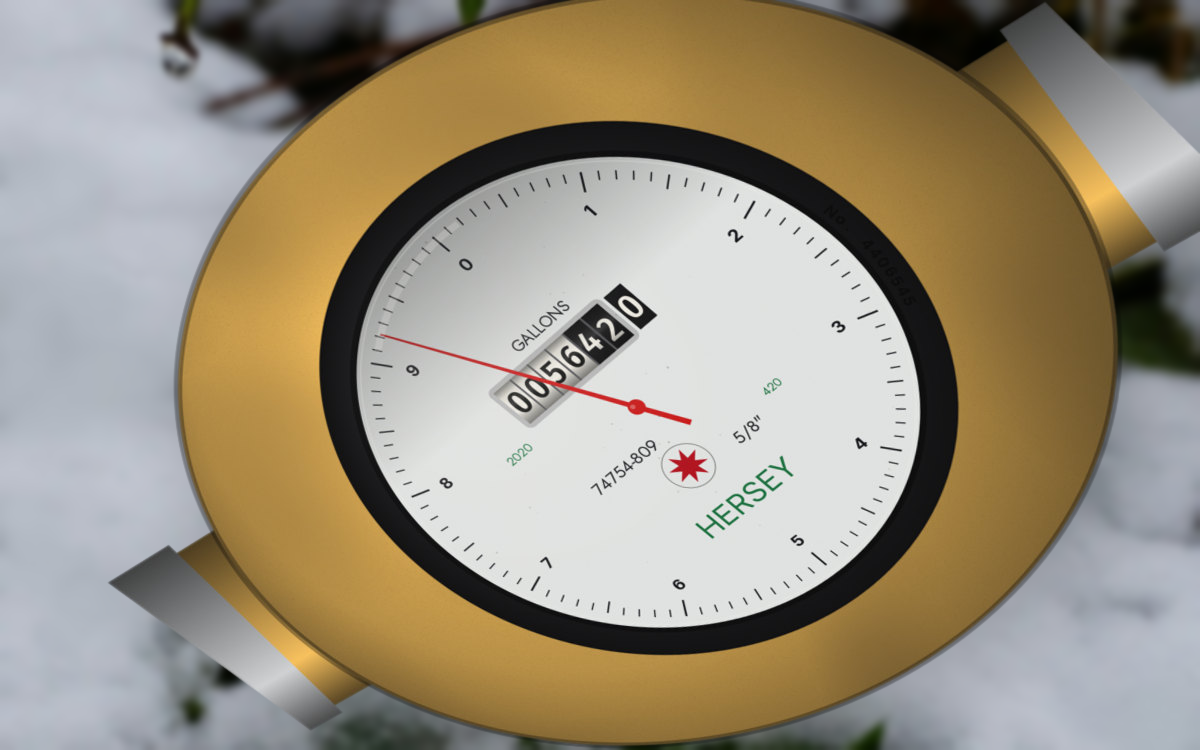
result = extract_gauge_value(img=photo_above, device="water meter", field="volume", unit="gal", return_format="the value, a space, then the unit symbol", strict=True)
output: 56419.2 gal
